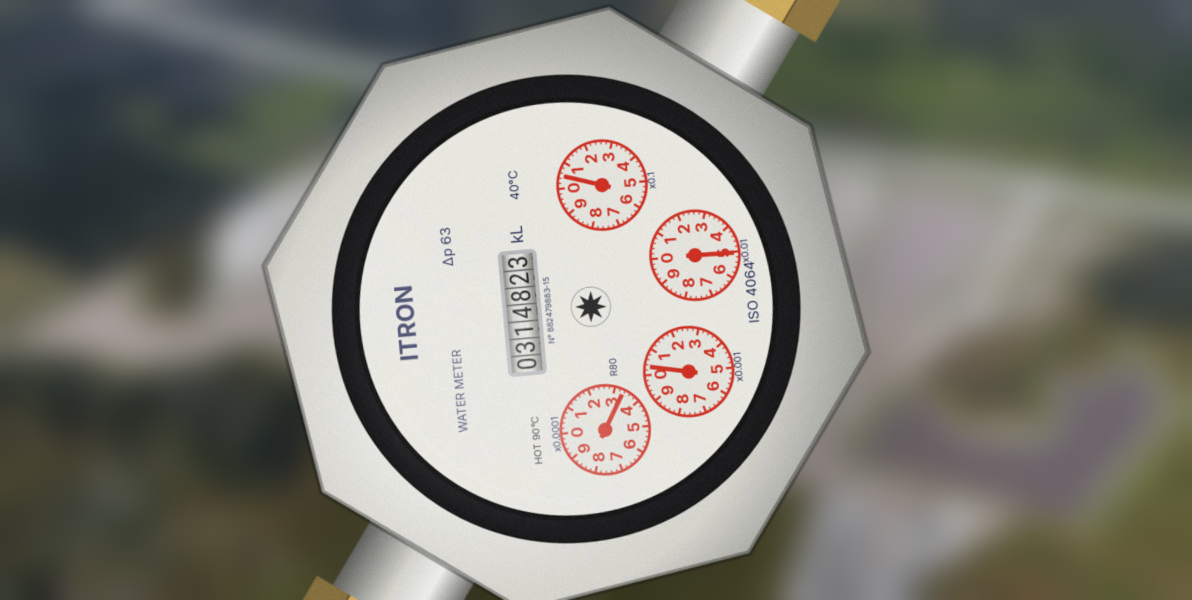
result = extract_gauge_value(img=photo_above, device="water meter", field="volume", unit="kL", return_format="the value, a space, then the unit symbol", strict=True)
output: 314823.0503 kL
